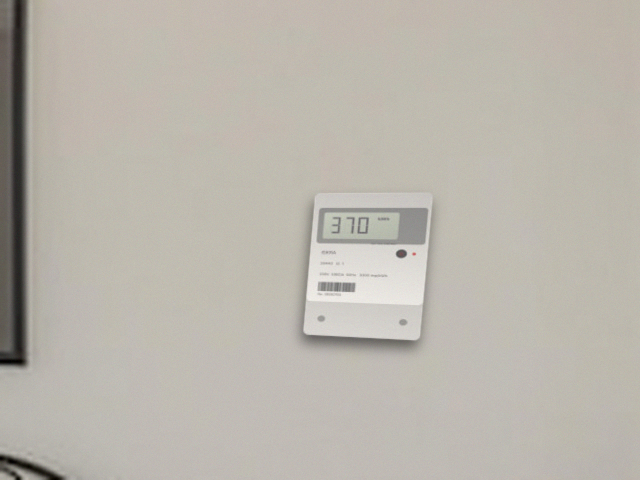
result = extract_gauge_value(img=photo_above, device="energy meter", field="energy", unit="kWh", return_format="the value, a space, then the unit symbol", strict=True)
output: 370 kWh
